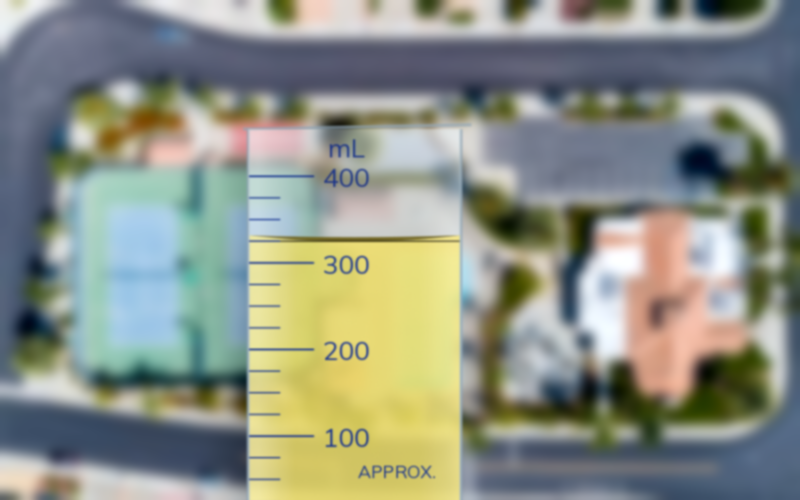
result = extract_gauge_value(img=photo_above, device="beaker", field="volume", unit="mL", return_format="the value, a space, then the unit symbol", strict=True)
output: 325 mL
